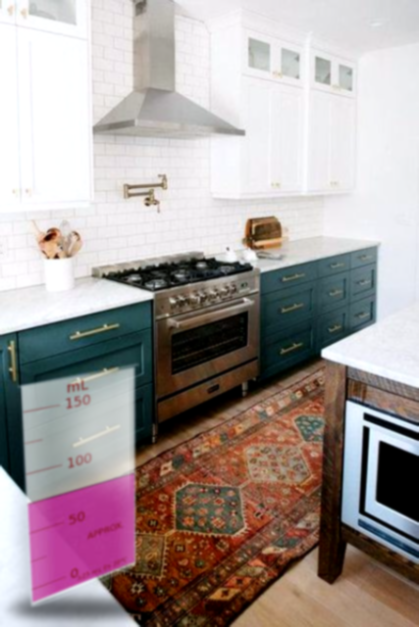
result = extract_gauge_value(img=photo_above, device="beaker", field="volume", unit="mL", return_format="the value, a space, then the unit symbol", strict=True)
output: 75 mL
